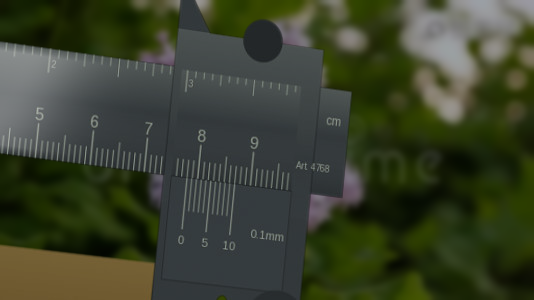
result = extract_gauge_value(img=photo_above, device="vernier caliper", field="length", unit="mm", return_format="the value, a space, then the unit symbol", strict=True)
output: 78.0 mm
